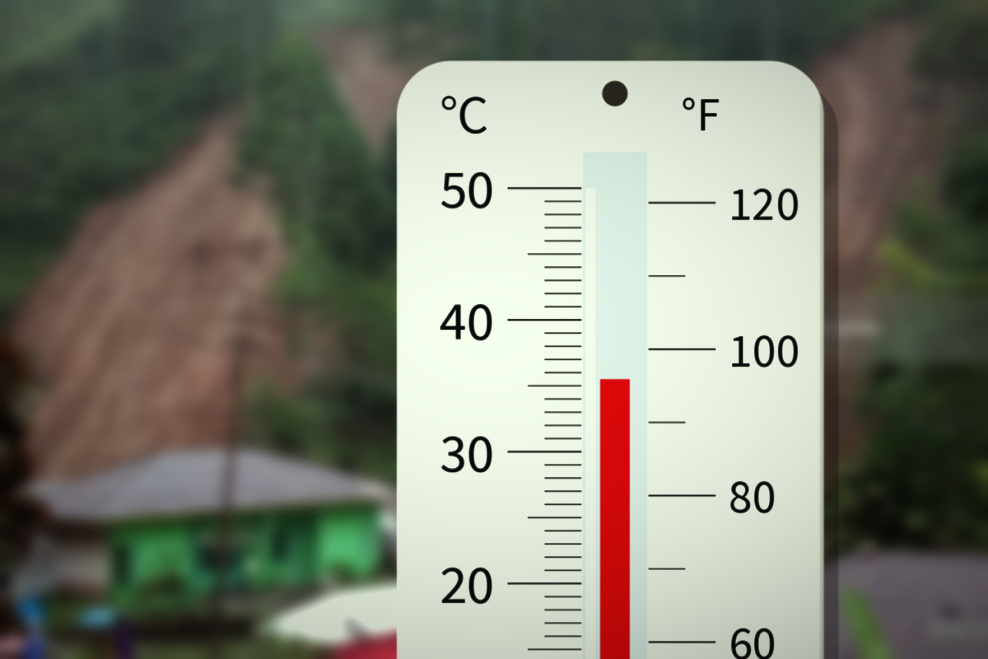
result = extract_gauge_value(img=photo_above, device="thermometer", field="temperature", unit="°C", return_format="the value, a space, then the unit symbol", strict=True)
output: 35.5 °C
